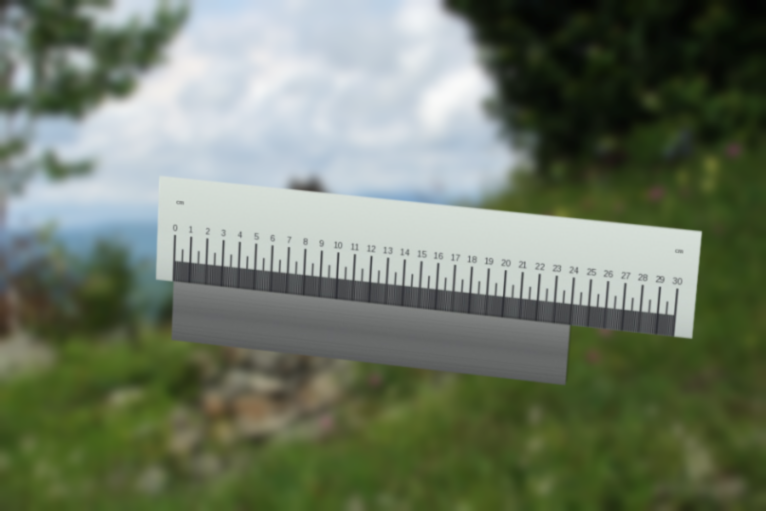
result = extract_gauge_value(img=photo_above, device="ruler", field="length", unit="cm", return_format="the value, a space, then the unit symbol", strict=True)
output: 24 cm
